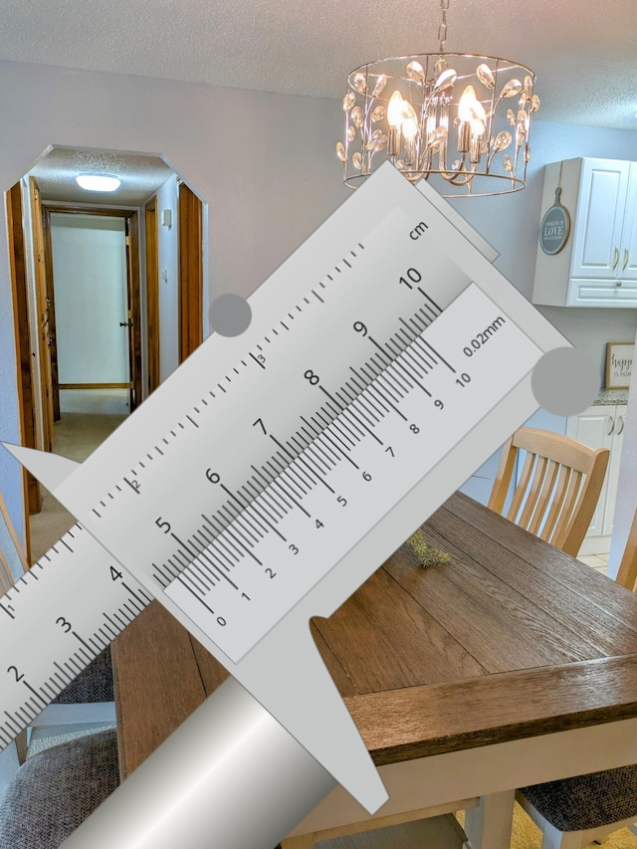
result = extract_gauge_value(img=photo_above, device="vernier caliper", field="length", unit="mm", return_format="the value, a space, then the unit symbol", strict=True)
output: 46.2 mm
